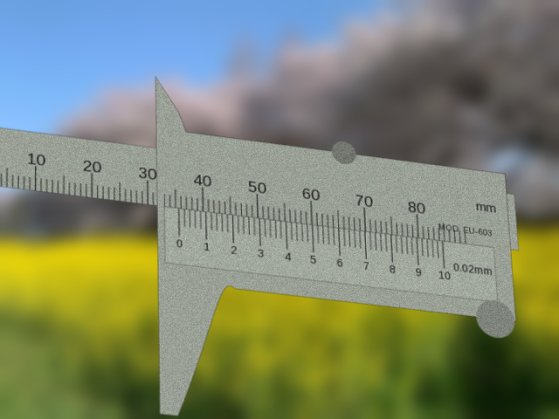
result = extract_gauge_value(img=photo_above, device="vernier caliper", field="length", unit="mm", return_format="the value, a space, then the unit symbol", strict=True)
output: 35.6 mm
